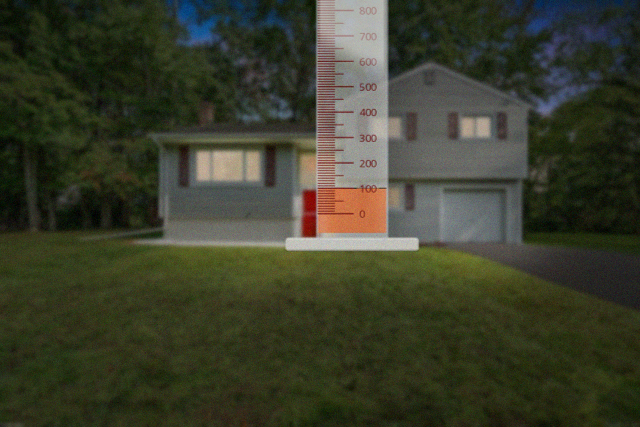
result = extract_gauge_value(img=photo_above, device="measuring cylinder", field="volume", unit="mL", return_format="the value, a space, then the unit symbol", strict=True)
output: 100 mL
